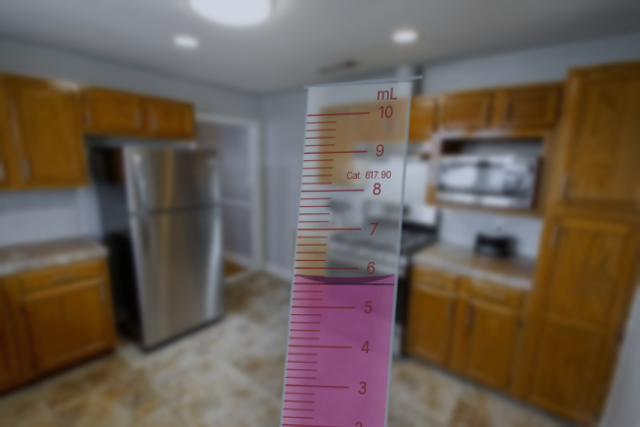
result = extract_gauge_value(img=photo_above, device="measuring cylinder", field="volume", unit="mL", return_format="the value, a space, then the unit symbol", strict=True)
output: 5.6 mL
